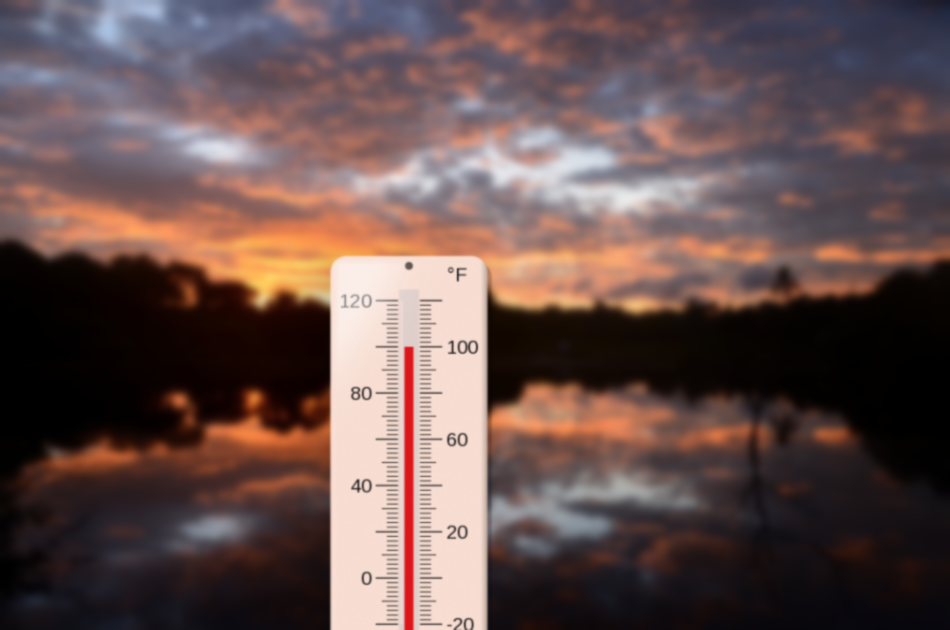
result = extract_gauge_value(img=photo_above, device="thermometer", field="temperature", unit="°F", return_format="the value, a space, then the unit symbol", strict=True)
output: 100 °F
